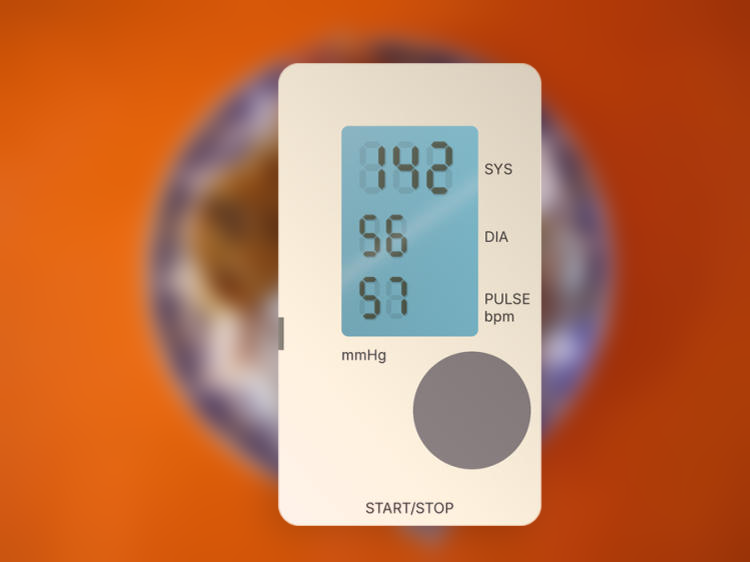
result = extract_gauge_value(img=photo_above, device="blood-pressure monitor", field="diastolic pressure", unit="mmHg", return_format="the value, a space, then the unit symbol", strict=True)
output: 56 mmHg
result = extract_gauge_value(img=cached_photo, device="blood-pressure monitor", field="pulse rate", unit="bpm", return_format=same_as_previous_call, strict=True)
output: 57 bpm
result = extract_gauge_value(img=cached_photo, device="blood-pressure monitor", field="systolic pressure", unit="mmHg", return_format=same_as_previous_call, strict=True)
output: 142 mmHg
